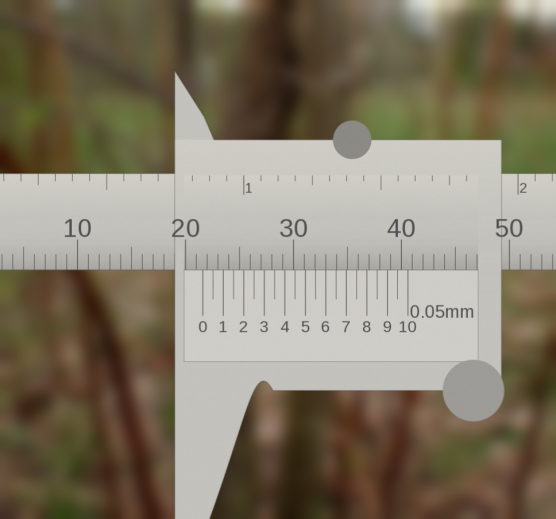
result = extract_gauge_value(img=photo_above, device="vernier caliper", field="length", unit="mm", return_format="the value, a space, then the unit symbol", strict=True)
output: 21.6 mm
